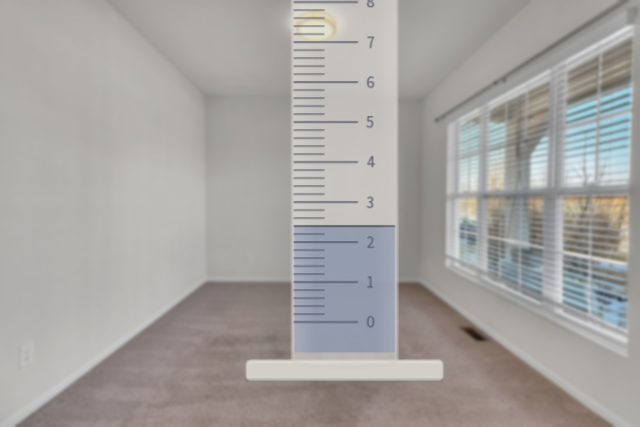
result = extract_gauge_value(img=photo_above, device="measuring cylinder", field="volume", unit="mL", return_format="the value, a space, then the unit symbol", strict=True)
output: 2.4 mL
